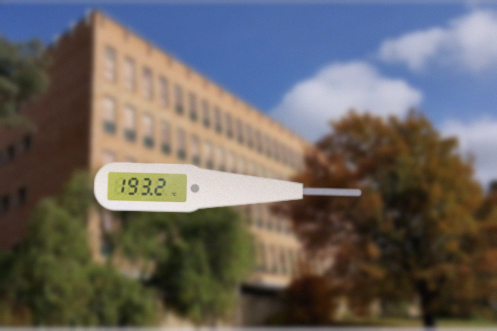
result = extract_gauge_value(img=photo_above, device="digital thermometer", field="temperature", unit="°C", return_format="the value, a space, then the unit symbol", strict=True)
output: 193.2 °C
